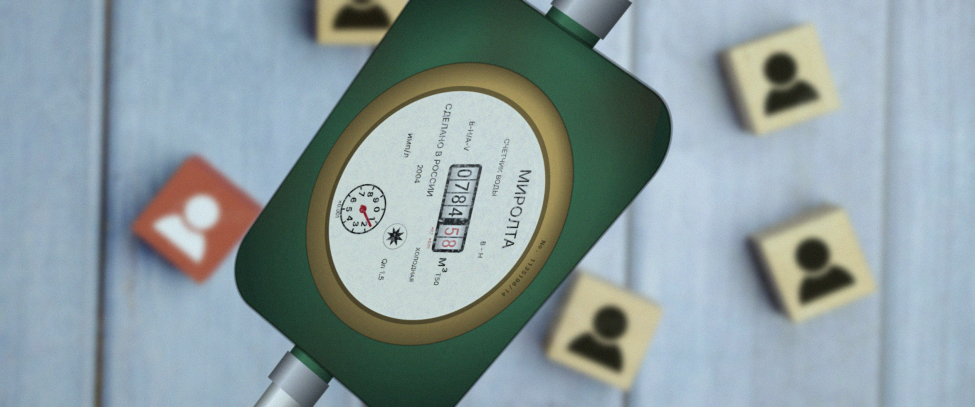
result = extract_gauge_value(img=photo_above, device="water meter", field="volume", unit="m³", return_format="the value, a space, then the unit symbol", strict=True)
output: 784.581 m³
